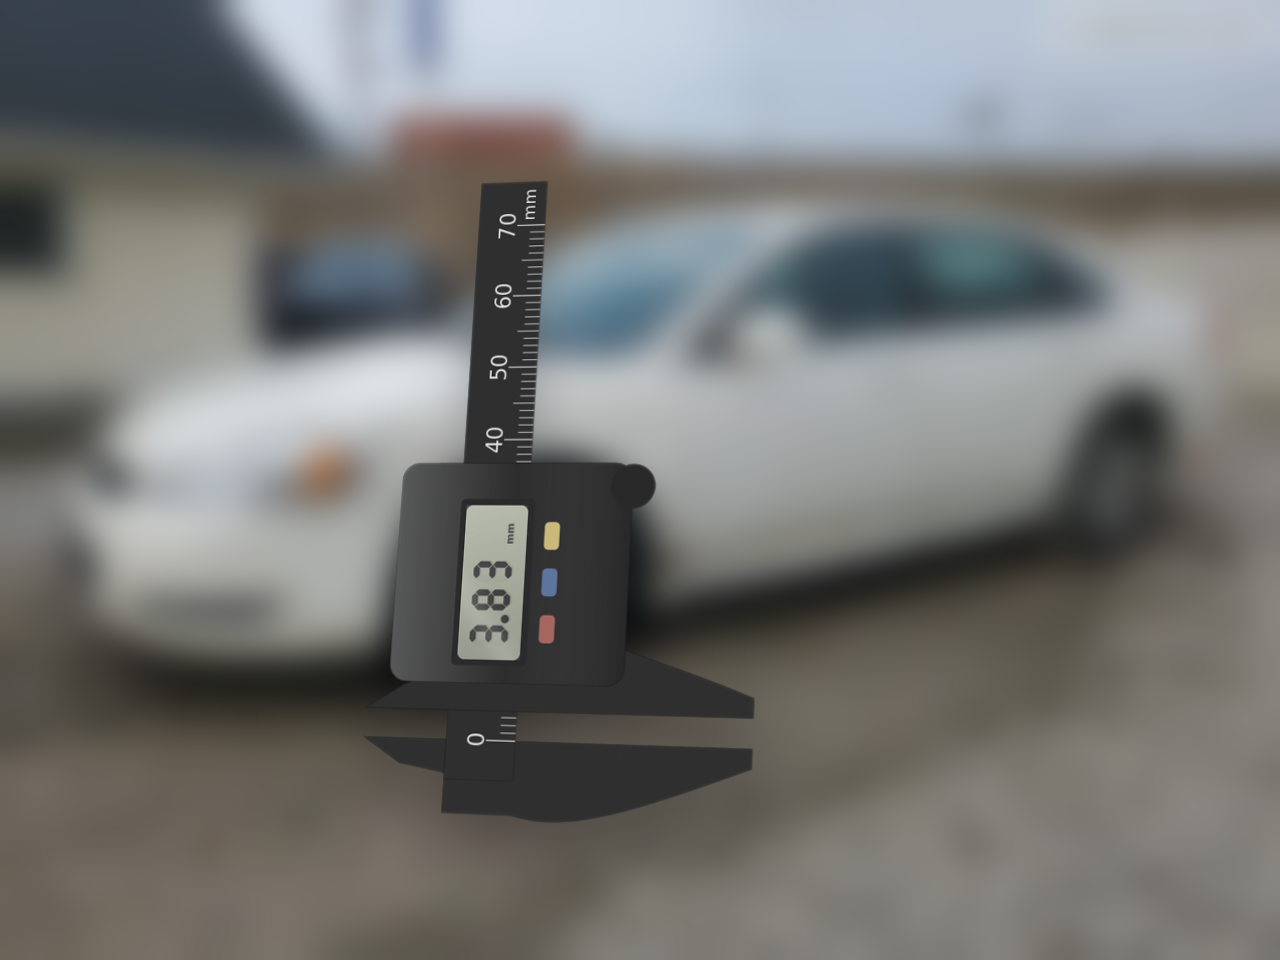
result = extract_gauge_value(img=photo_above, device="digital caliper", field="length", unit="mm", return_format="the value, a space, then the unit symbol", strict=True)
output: 3.83 mm
